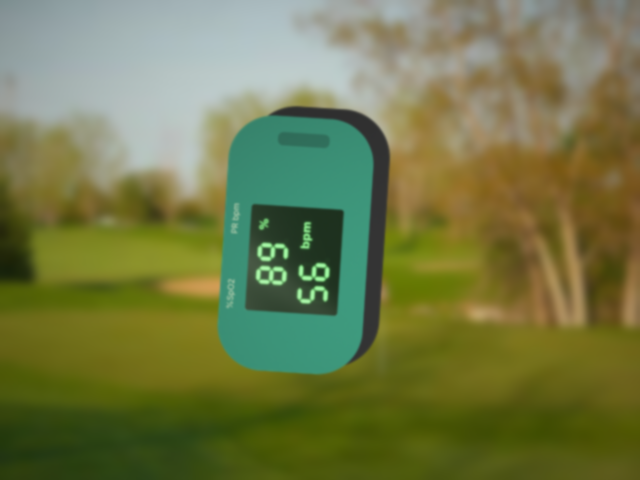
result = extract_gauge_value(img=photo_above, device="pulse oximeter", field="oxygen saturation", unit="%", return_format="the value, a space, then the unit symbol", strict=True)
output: 89 %
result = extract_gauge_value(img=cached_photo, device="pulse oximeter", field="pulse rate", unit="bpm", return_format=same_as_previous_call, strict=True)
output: 56 bpm
